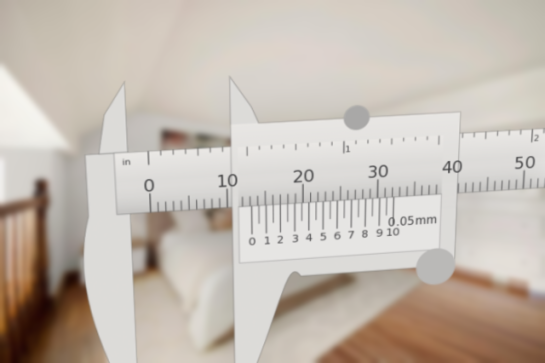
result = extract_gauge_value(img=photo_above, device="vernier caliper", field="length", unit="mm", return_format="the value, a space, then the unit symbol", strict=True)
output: 13.2 mm
